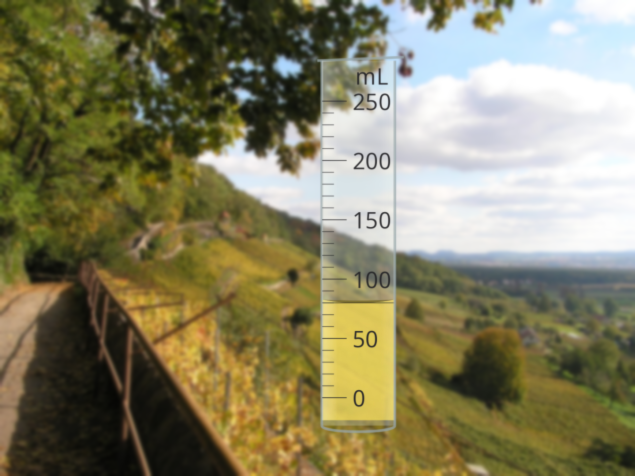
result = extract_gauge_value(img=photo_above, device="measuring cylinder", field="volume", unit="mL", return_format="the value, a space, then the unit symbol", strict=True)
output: 80 mL
